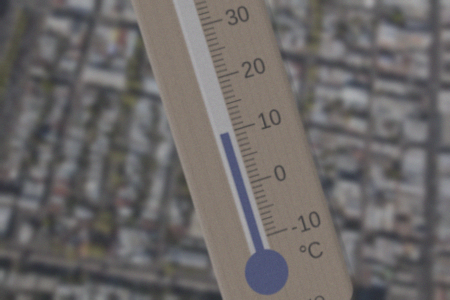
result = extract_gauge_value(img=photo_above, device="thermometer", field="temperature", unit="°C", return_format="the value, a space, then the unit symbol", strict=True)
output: 10 °C
